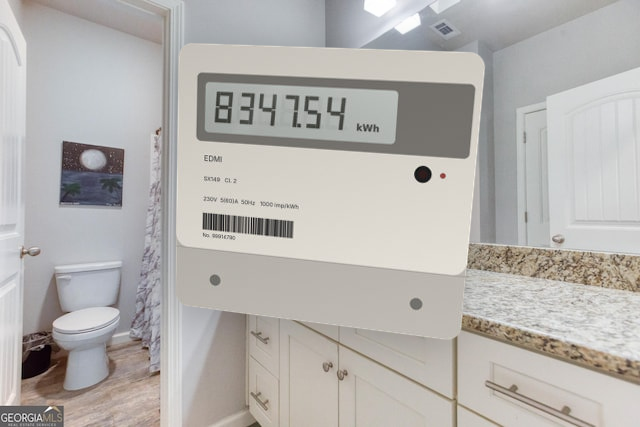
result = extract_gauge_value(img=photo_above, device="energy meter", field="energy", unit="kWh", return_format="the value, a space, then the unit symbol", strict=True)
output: 8347.54 kWh
